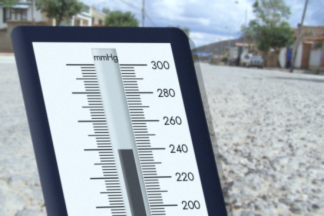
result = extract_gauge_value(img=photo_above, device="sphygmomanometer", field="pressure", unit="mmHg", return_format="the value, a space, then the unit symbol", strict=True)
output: 240 mmHg
